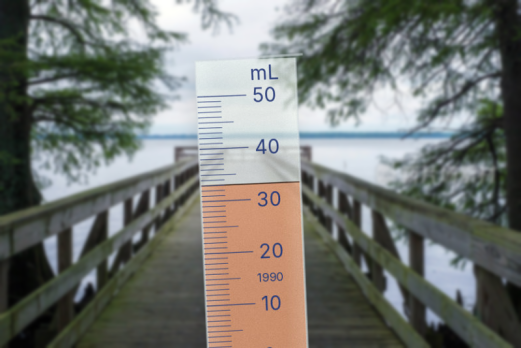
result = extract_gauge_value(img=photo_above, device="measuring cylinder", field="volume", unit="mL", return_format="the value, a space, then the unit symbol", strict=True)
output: 33 mL
